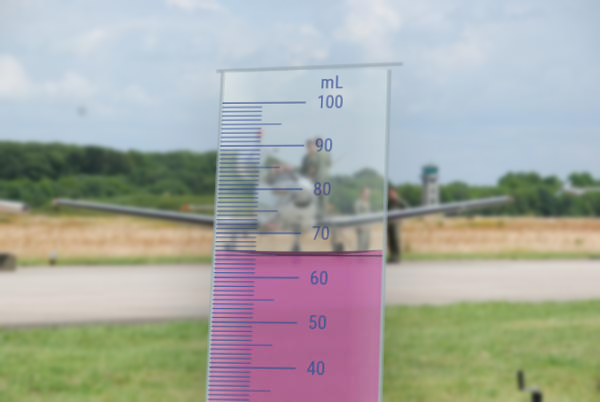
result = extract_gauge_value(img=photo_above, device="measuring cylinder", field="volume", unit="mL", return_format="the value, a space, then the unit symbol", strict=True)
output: 65 mL
